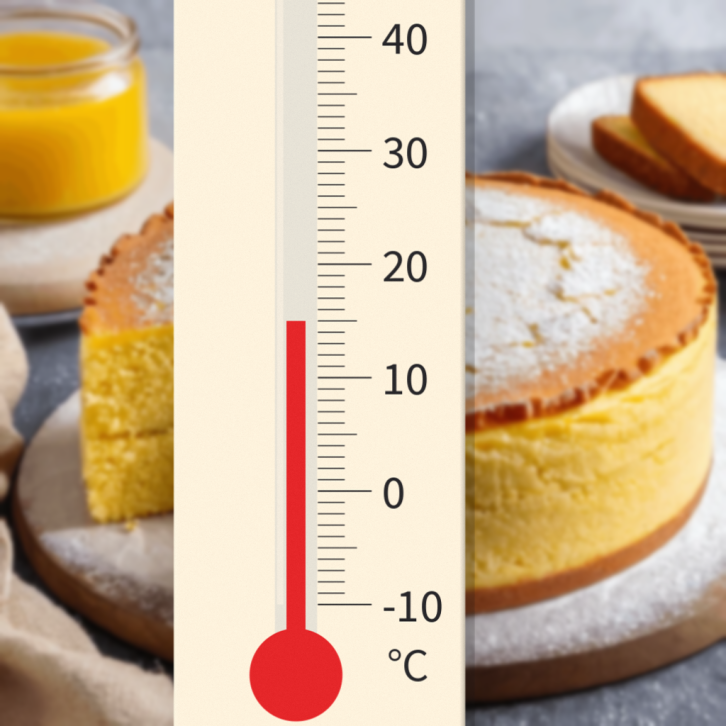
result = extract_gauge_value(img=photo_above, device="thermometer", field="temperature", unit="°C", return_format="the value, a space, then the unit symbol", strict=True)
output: 15 °C
